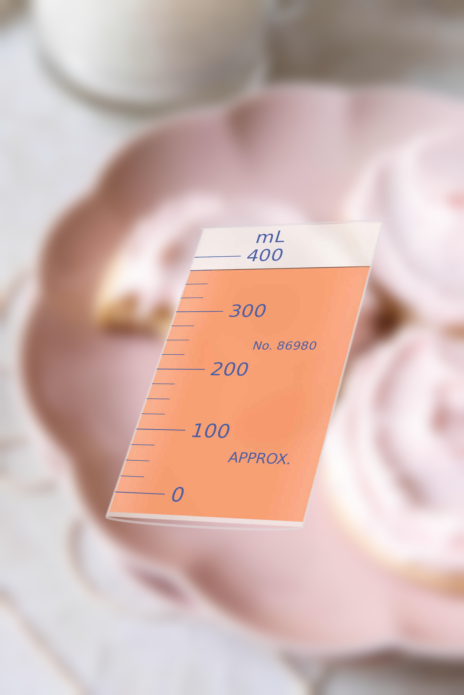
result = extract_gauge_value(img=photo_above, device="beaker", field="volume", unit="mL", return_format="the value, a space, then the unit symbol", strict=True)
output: 375 mL
